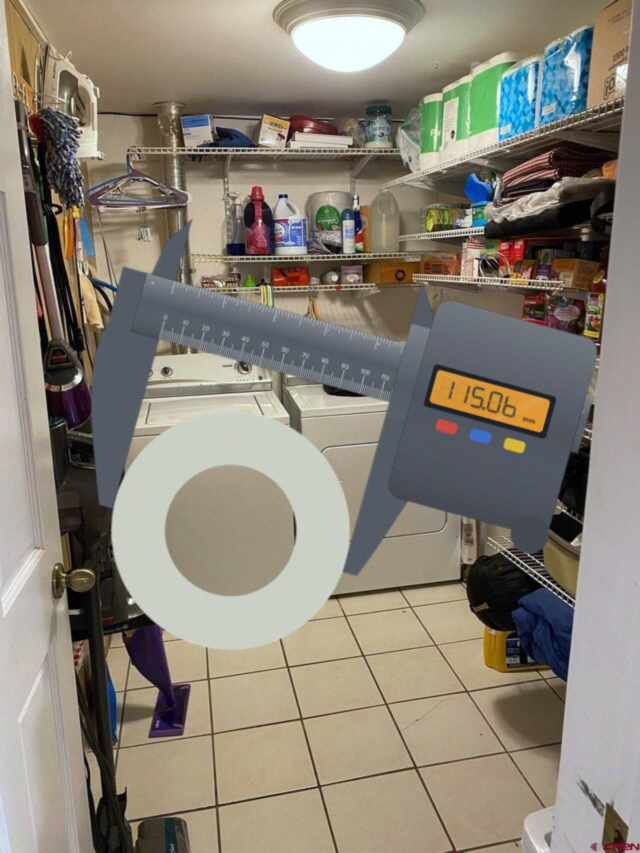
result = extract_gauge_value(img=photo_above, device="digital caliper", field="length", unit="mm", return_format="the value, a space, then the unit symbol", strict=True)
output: 115.06 mm
